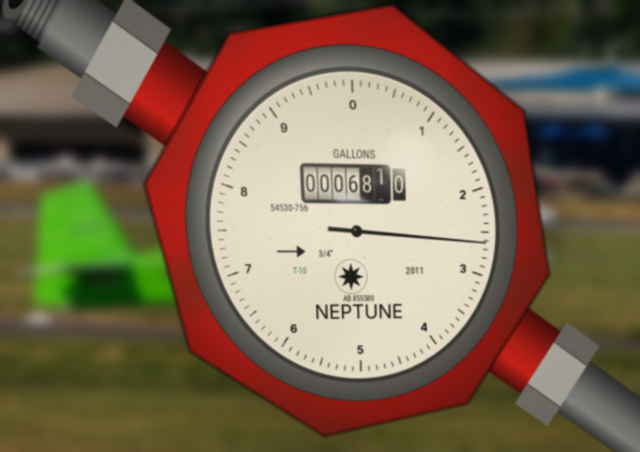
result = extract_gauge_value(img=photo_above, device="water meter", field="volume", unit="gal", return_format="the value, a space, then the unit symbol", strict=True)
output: 6812.6 gal
